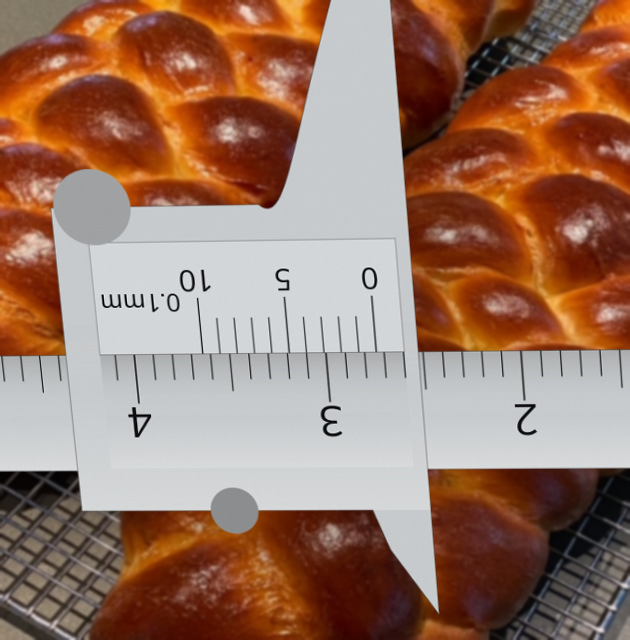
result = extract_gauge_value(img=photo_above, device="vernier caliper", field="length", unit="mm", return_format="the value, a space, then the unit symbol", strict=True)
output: 27.4 mm
